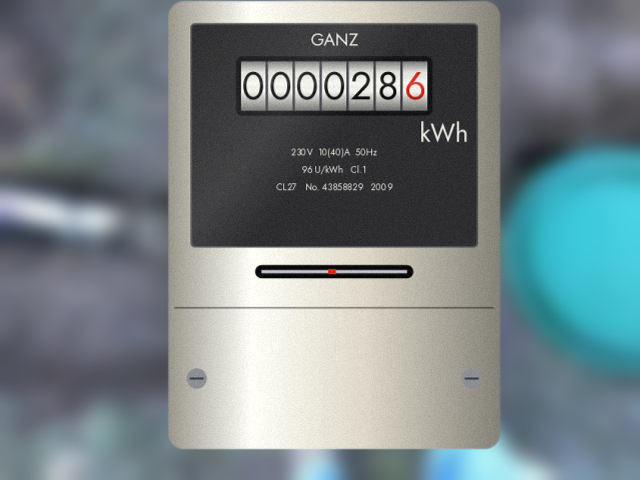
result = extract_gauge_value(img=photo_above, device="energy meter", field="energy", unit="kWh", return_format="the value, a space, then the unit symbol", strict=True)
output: 28.6 kWh
